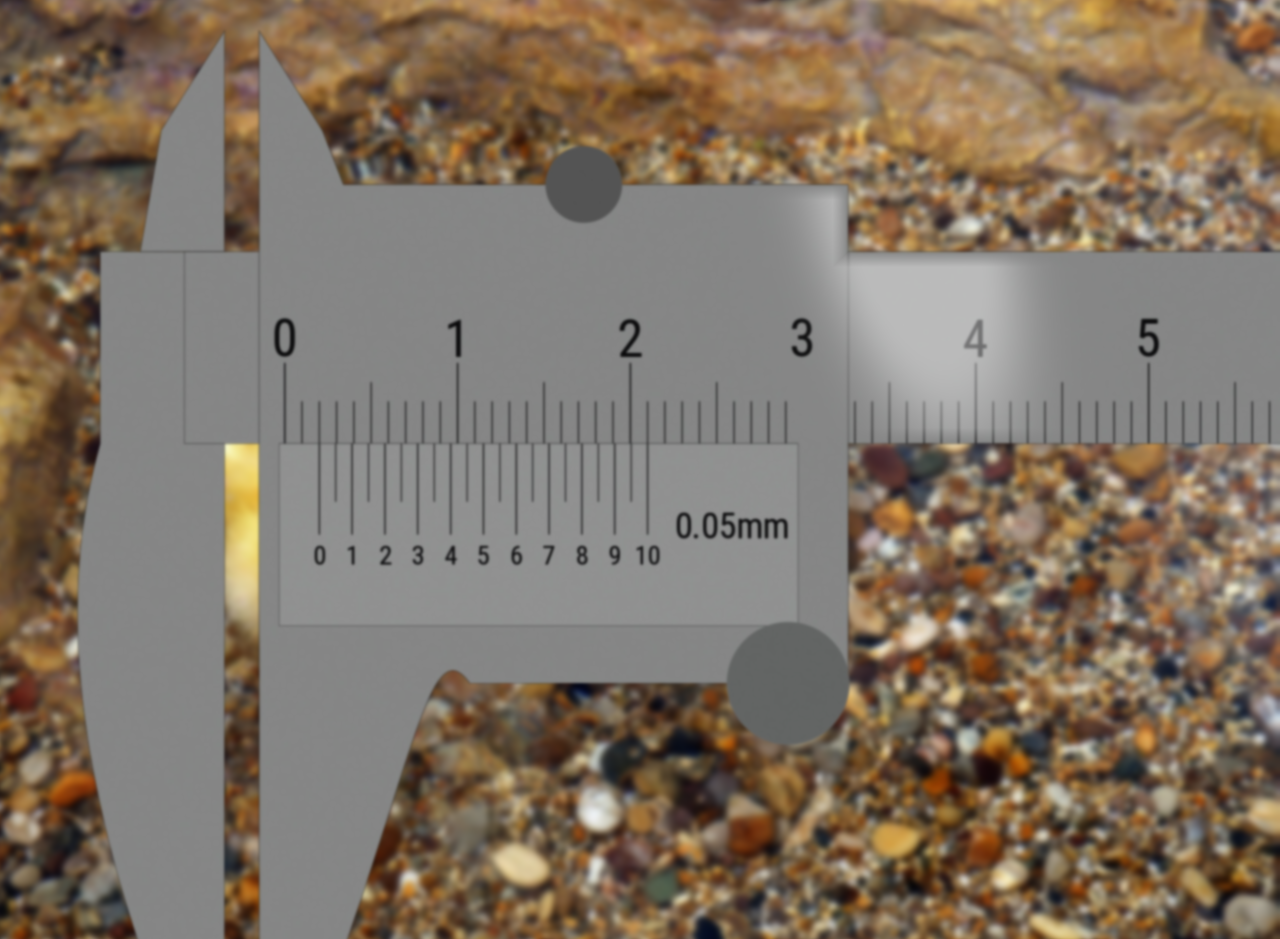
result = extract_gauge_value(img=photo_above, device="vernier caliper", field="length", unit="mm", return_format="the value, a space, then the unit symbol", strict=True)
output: 2.0 mm
